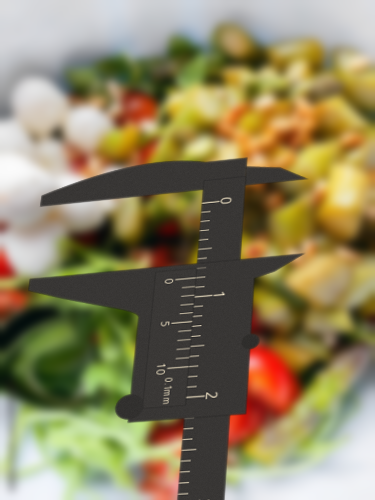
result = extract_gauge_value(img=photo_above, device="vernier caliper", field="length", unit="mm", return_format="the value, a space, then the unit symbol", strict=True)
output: 8.0 mm
